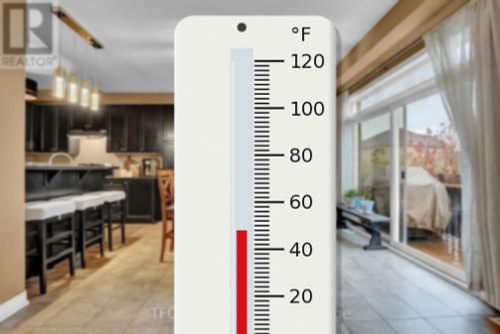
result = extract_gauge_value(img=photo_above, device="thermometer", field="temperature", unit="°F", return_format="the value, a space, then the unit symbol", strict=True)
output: 48 °F
